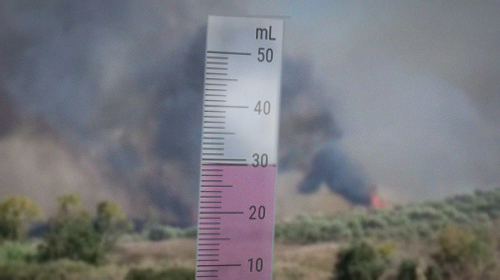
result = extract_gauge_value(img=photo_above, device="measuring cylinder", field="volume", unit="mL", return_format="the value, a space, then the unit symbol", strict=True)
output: 29 mL
